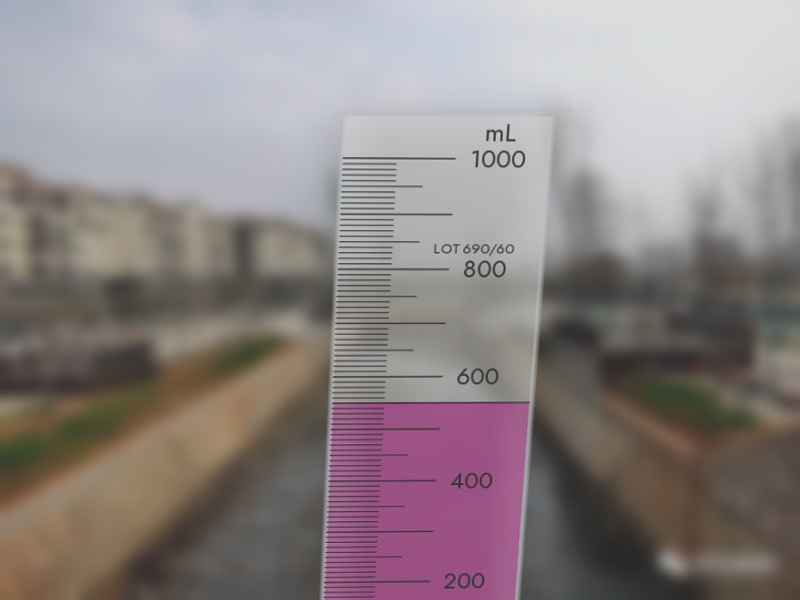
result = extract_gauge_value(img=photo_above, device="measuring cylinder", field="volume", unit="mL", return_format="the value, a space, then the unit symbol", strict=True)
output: 550 mL
